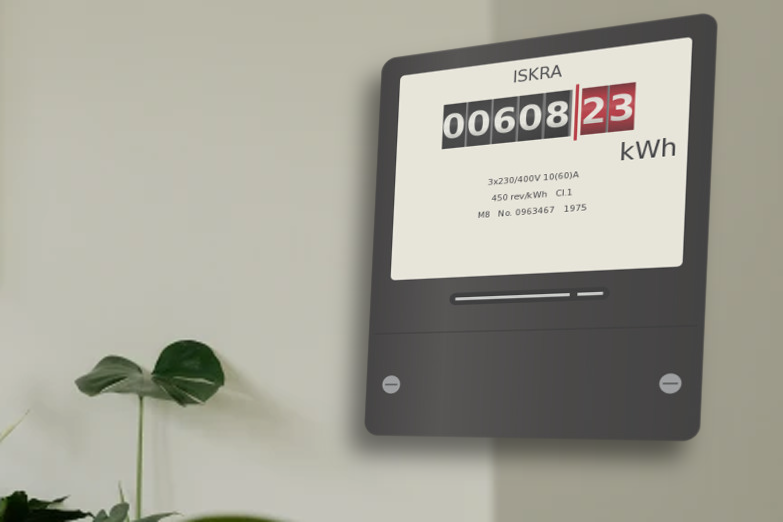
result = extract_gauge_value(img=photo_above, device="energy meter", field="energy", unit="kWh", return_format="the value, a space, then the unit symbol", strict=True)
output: 608.23 kWh
